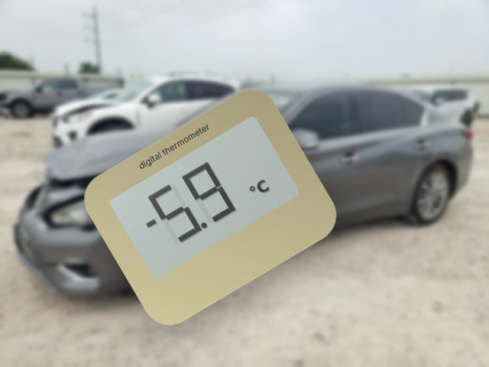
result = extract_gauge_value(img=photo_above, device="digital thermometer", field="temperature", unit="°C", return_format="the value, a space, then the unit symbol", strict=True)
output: -5.9 °C
